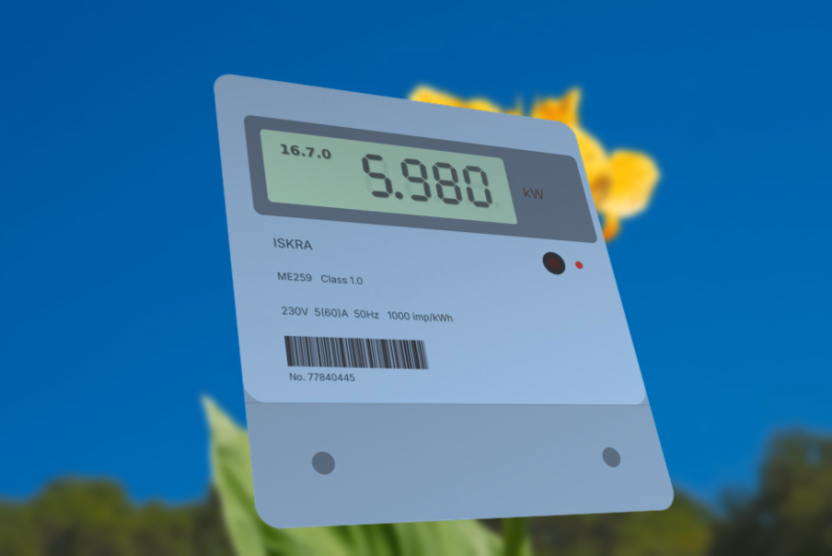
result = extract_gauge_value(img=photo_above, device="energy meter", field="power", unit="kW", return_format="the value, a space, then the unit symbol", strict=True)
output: 5.980 kW
